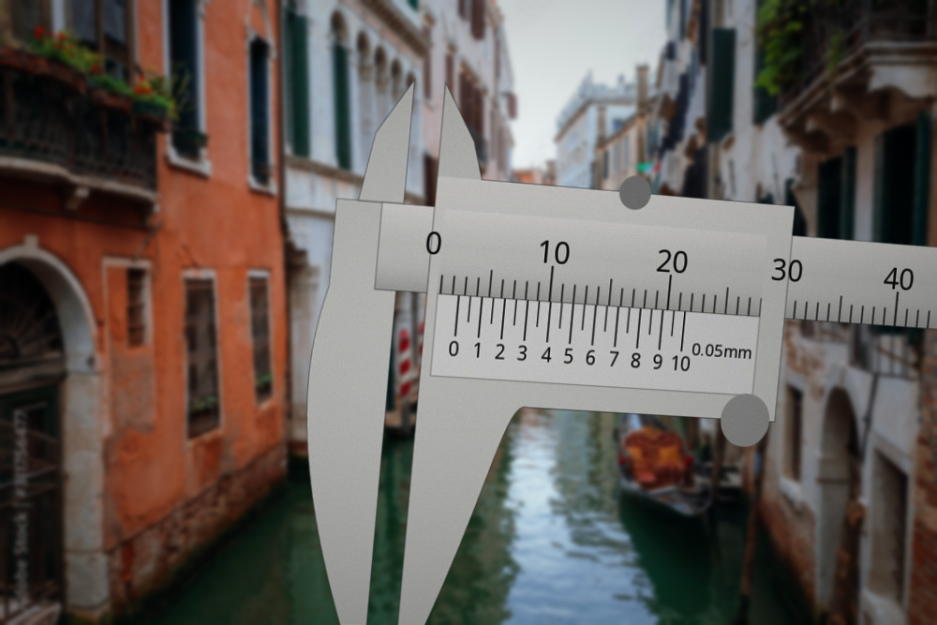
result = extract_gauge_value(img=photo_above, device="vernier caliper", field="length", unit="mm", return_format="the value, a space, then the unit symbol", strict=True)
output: 2.5 mm
